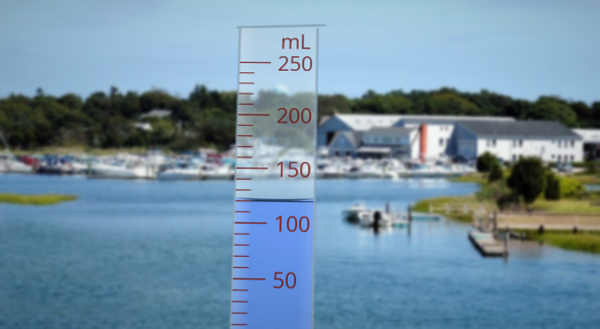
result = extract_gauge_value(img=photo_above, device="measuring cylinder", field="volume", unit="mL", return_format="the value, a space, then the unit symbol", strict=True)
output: 120 mL
